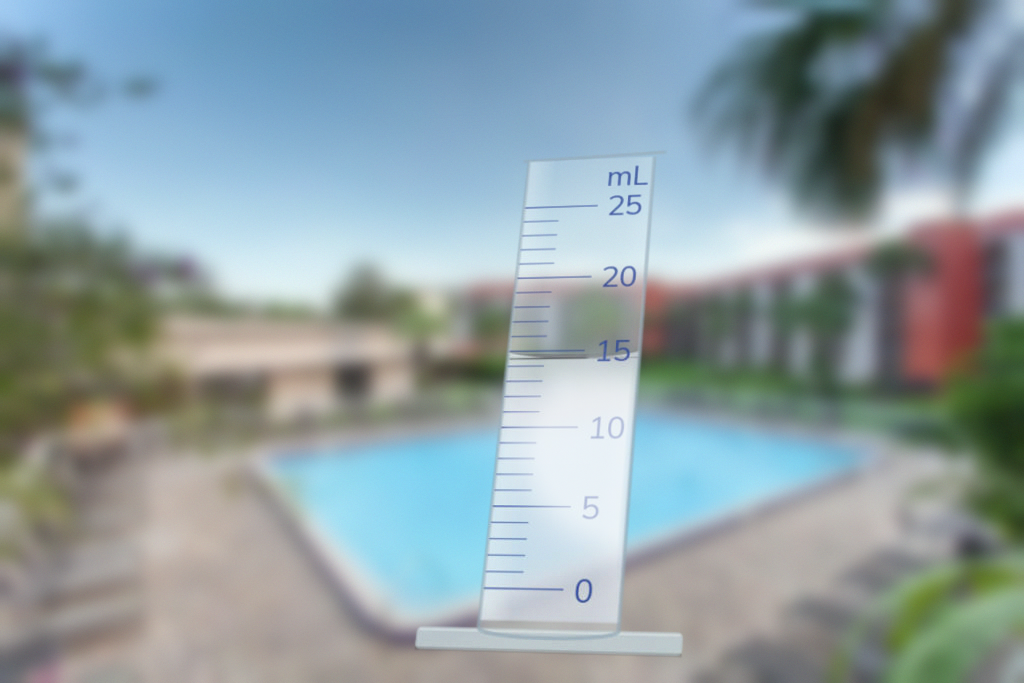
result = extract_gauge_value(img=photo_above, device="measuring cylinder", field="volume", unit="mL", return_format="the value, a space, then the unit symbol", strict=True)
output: 14.5 mL
